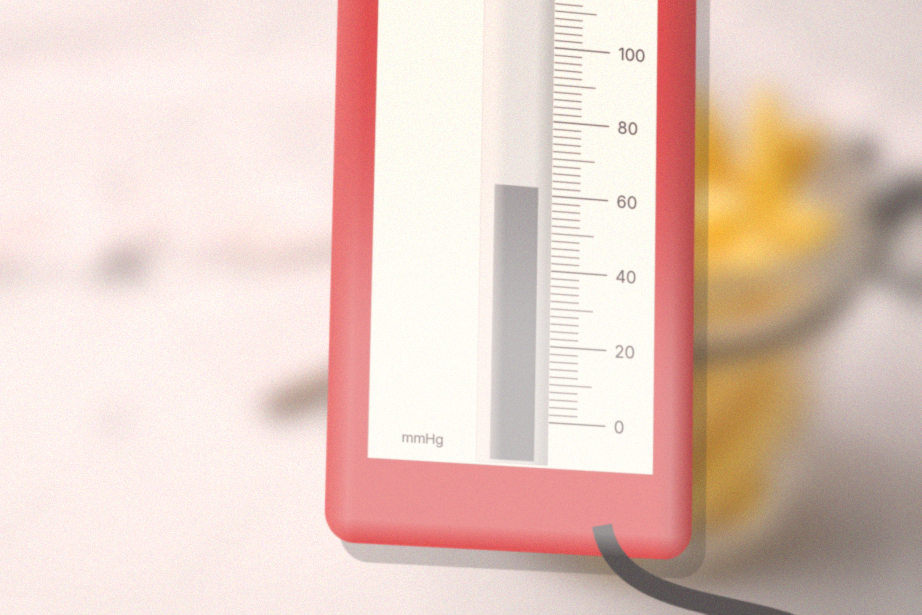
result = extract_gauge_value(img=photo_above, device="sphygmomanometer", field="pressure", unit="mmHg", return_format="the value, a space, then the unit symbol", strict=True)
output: 62 mmHg
